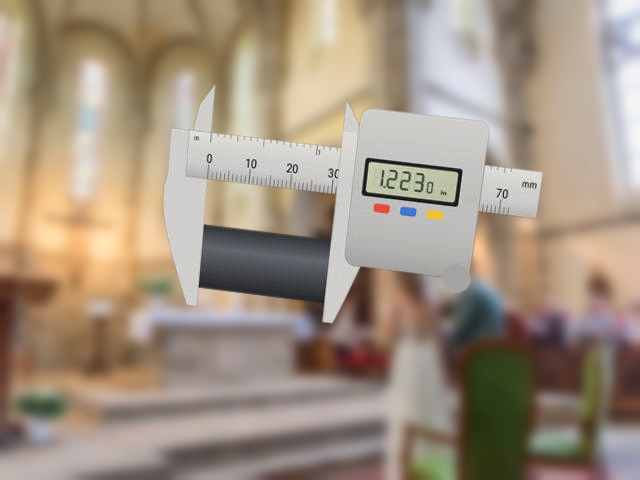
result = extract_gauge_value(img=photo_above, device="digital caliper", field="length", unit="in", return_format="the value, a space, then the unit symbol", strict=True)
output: 1.2230 in
